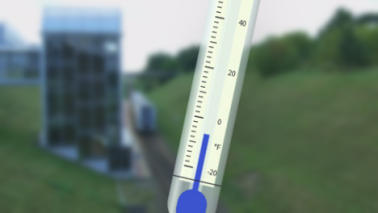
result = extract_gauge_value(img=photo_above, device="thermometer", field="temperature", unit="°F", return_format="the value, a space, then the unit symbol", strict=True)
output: -6 °F
